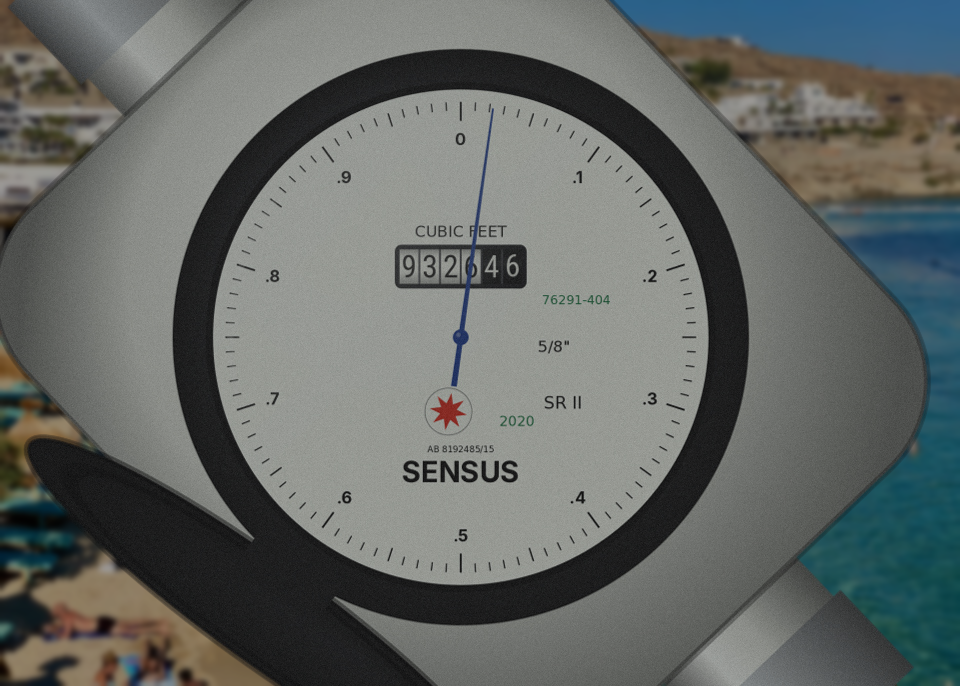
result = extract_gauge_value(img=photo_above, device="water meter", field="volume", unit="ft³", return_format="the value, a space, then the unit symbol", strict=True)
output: 932646.02 ft³
